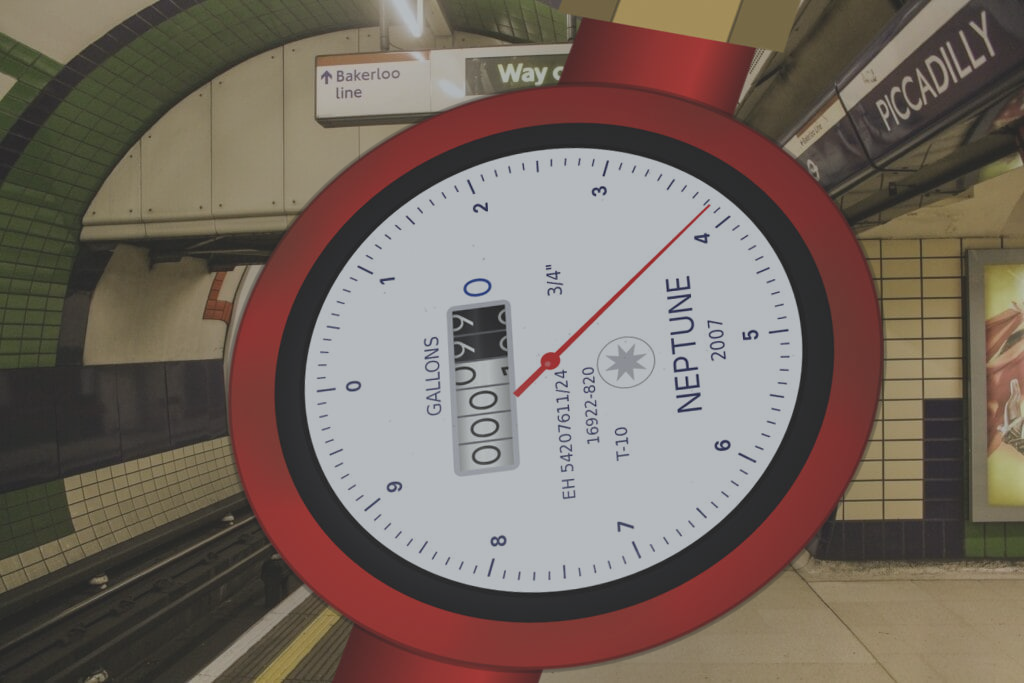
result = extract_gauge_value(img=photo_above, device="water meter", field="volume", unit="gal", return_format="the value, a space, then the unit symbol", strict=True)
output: 993.8 gal
